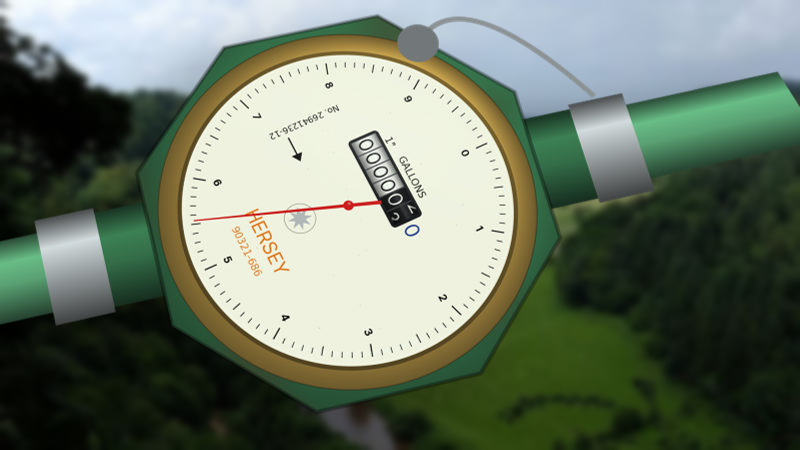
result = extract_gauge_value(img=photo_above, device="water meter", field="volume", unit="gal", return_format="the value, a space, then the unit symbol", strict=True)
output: 25.5 gal
